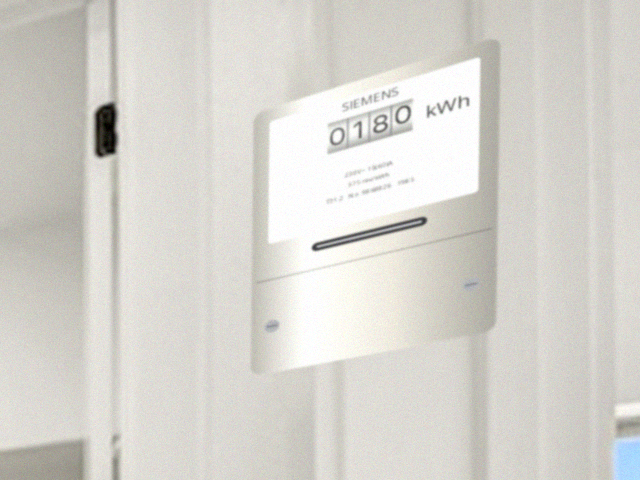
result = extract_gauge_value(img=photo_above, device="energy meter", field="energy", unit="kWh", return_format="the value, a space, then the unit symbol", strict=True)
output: 180 kWh
